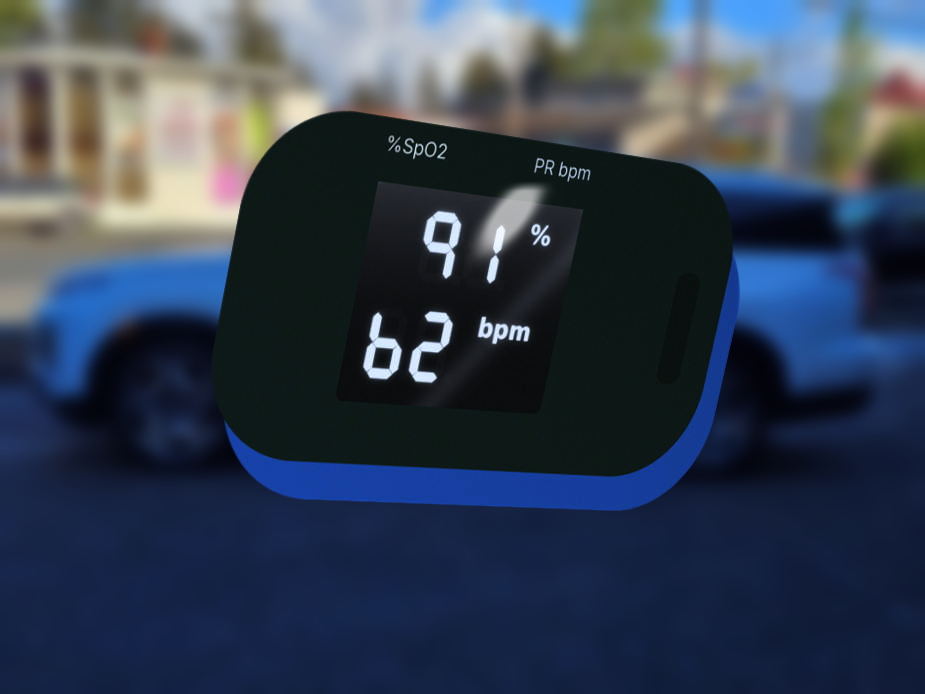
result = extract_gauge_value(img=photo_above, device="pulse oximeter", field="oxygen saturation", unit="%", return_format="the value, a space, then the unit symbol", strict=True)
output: 91 %
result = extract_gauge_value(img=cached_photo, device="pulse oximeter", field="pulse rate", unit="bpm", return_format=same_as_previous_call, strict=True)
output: 62 bpm
